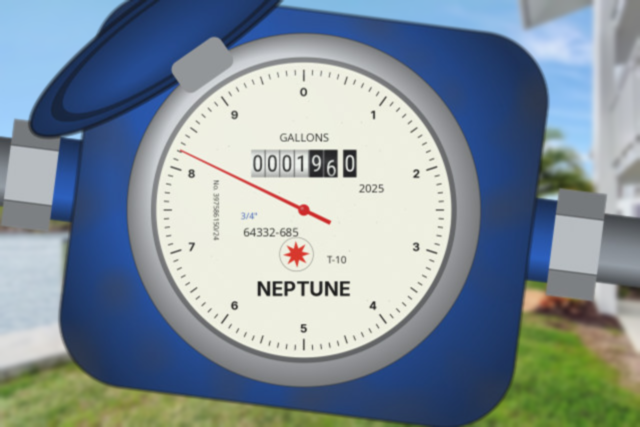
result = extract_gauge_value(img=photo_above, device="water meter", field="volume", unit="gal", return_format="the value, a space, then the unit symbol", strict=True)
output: 1958.2 gal
